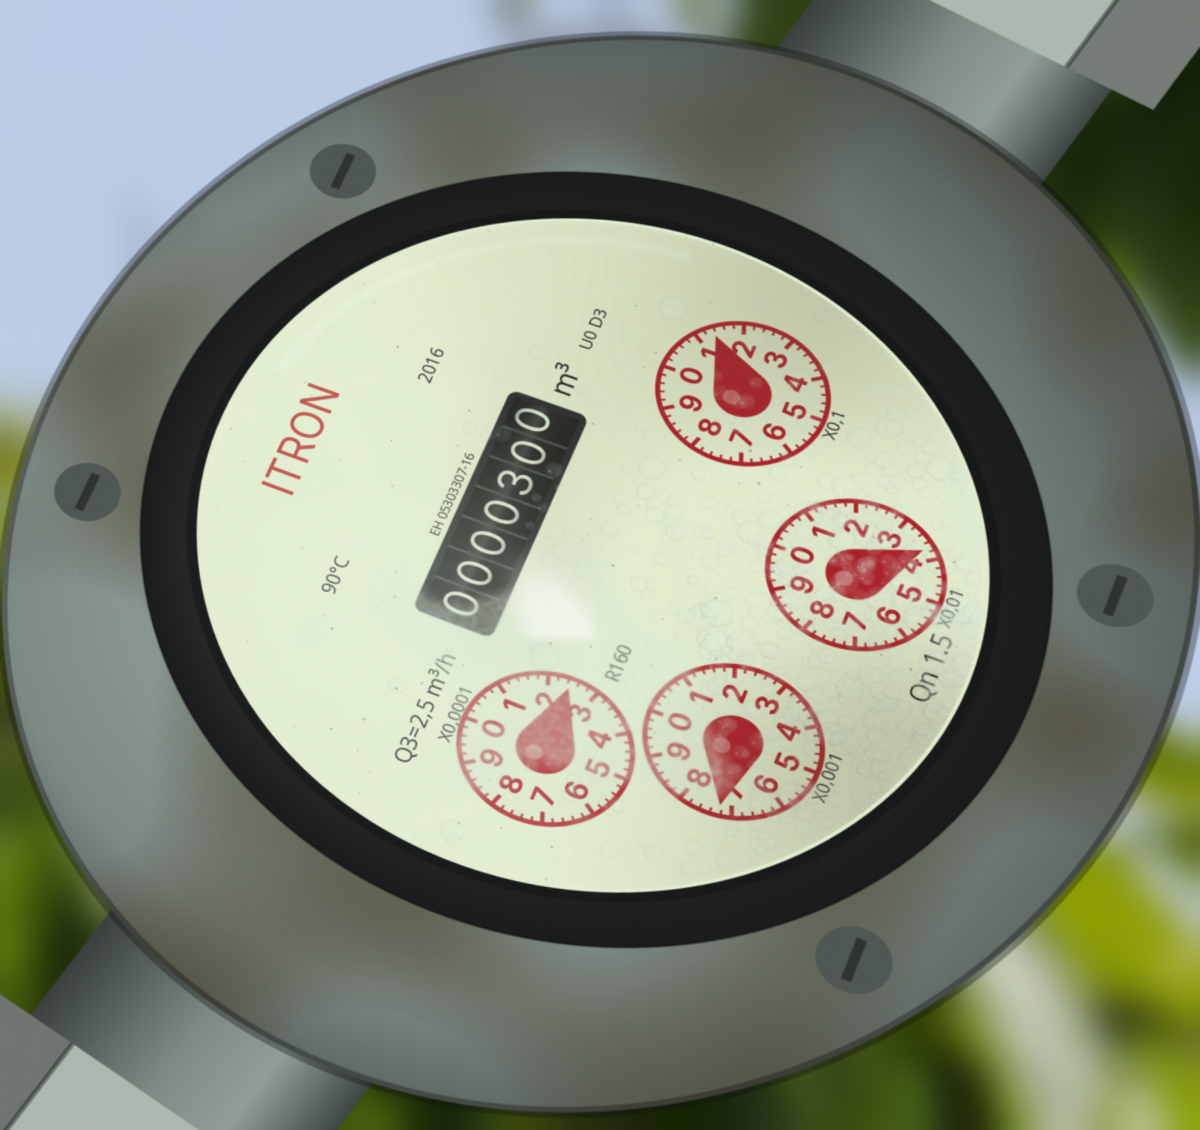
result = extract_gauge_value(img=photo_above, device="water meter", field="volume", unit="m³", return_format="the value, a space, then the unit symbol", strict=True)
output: 300.1372 m³
